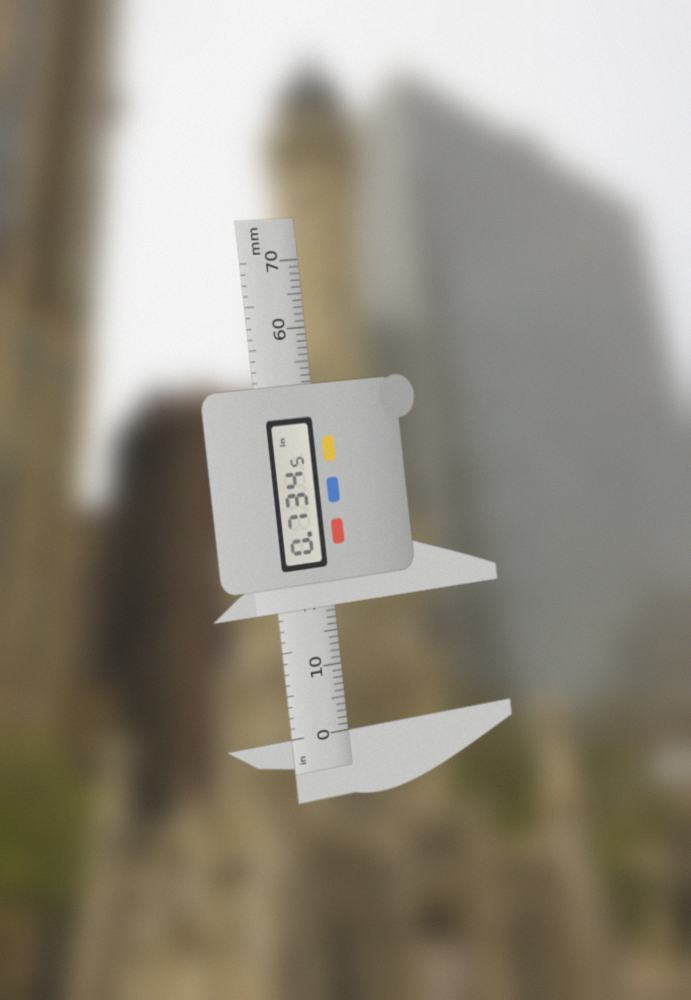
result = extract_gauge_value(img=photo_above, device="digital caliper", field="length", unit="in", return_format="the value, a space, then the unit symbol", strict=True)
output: 0.7345 in
